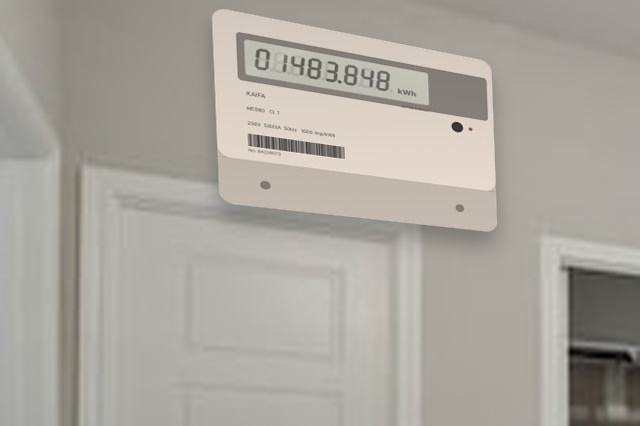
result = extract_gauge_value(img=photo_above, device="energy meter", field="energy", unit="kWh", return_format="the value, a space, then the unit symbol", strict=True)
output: 1483.848 kWh
